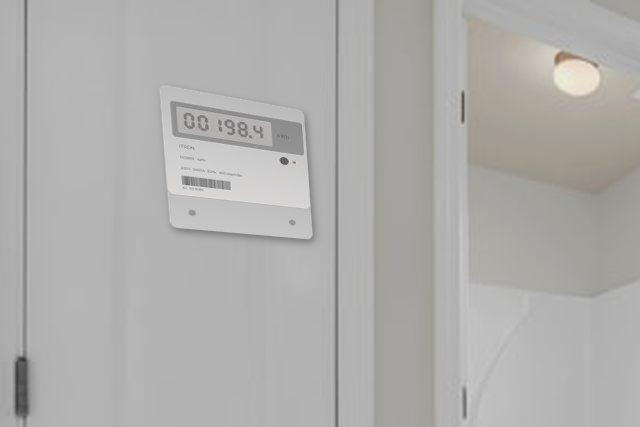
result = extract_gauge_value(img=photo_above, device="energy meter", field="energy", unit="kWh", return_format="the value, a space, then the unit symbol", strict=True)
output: 198.4 kWh
